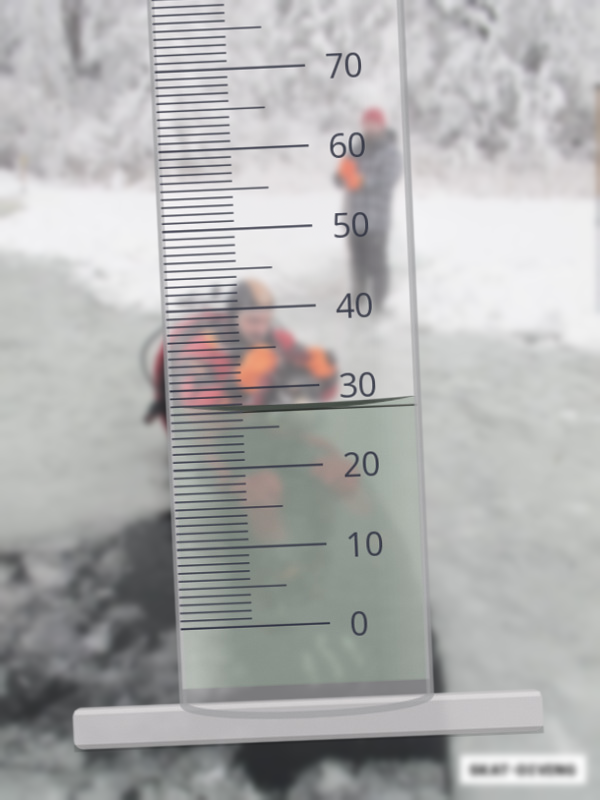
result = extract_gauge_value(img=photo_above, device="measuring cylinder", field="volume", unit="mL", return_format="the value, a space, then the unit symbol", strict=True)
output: 27 mL
